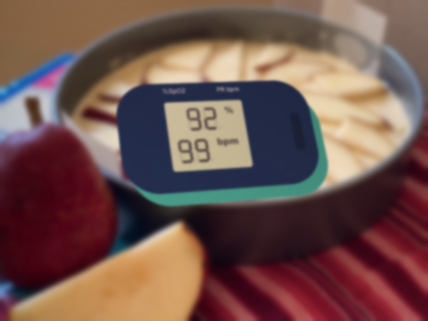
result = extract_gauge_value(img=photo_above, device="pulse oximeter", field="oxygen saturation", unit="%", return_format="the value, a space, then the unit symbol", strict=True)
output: 92 %
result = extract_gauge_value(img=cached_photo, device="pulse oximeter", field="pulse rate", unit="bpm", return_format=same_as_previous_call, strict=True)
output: 99 bpm
